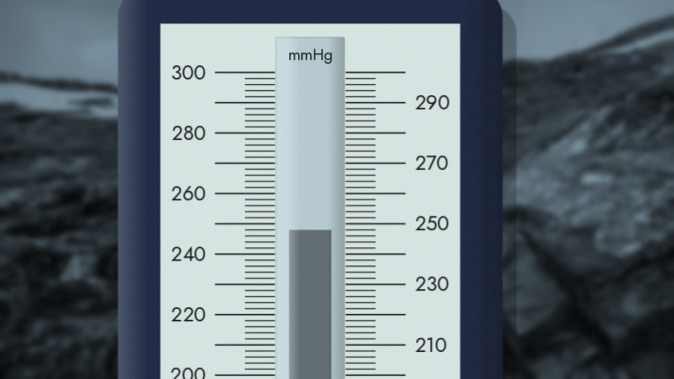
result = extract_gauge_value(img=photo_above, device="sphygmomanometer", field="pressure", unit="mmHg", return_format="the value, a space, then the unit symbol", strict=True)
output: 248 mmHg
